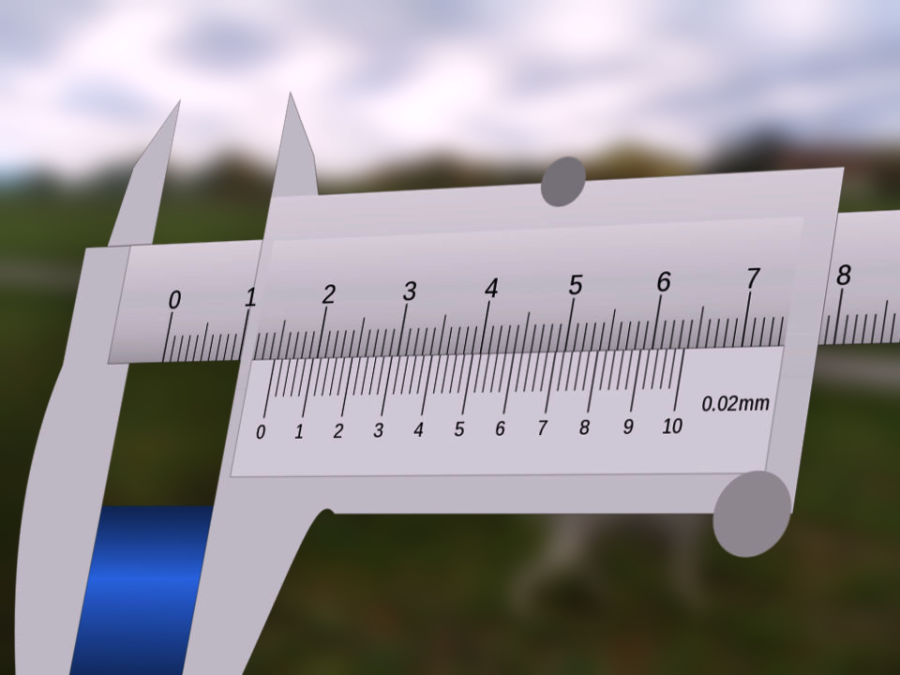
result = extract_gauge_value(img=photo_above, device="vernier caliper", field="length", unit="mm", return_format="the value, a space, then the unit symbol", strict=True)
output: 14.6 mm
